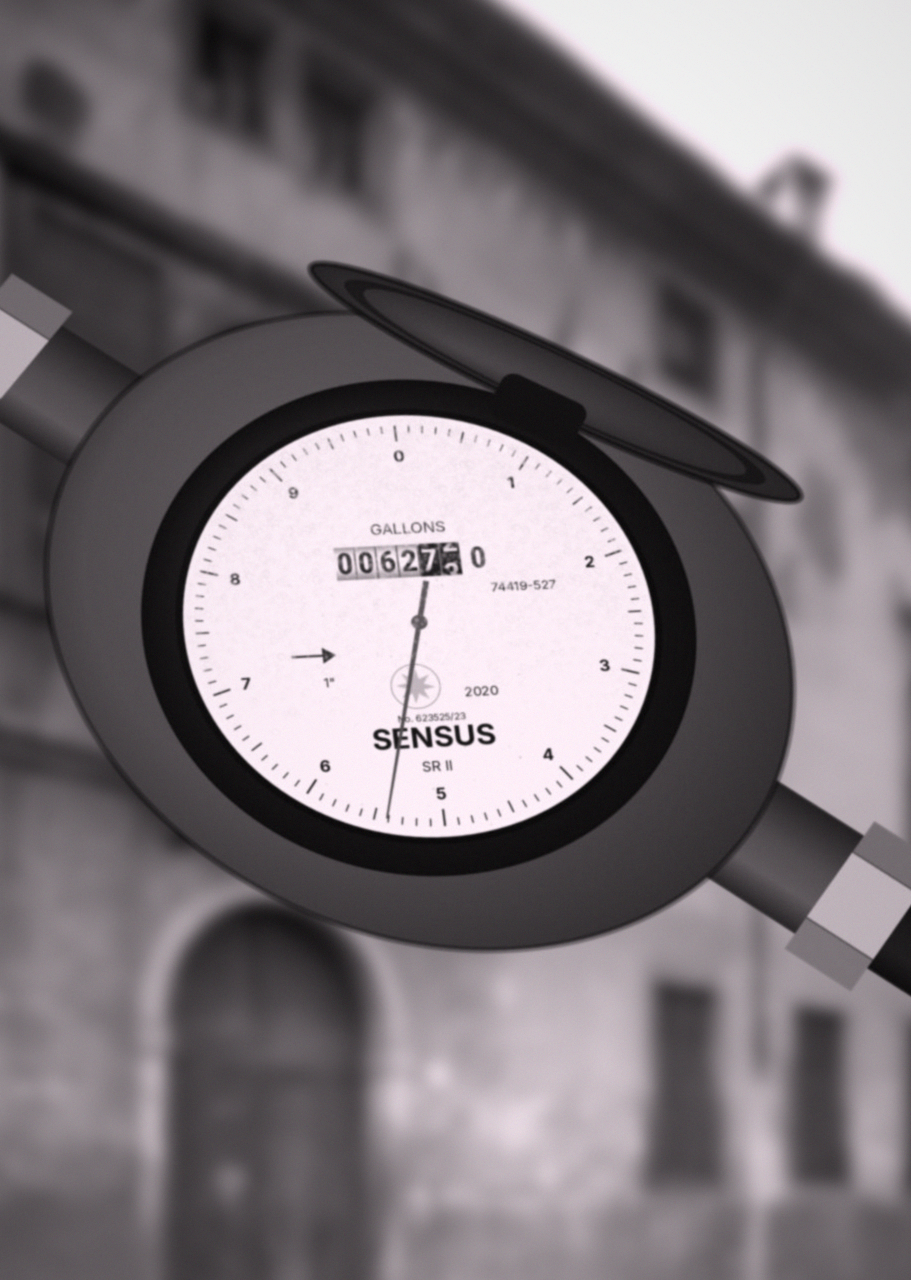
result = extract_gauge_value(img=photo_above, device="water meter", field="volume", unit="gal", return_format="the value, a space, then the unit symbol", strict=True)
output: 62725.4 gal
